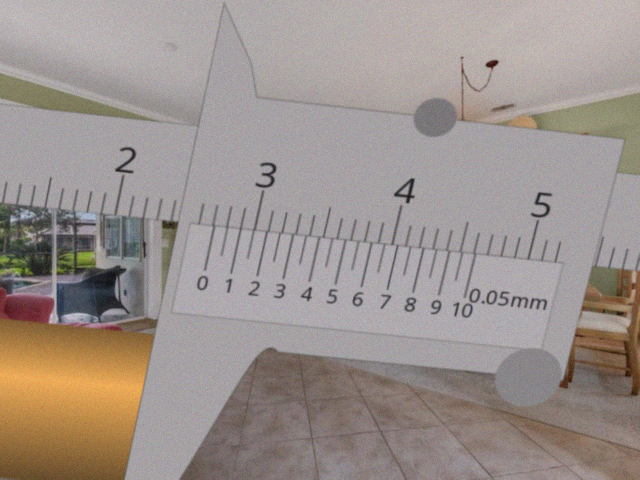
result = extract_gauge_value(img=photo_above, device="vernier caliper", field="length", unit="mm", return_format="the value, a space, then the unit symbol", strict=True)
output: 27.1 mm
